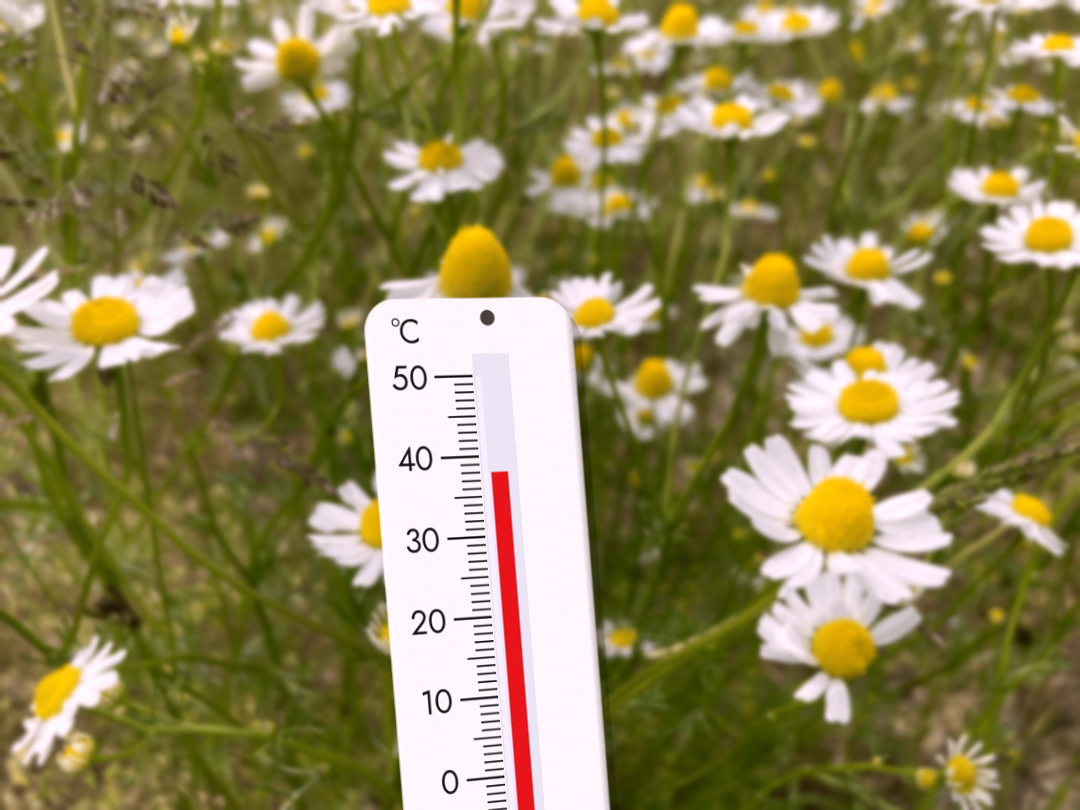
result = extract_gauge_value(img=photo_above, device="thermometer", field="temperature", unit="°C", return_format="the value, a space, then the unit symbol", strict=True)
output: 38 °C
